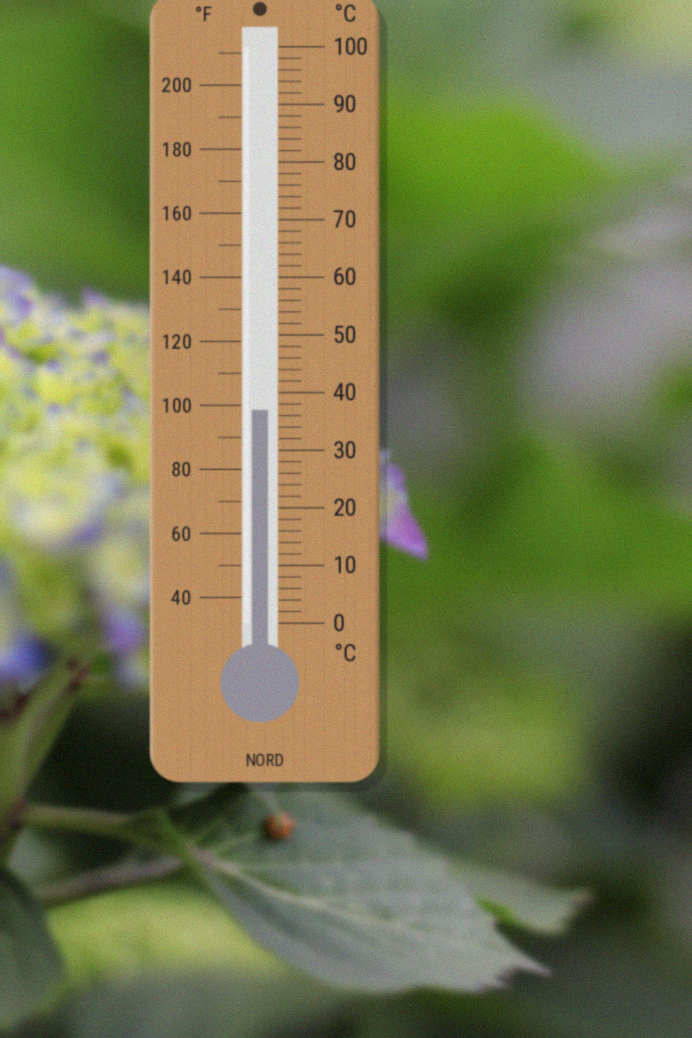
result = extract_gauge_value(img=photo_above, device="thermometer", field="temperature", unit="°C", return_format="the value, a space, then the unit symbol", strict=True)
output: 37 °C
